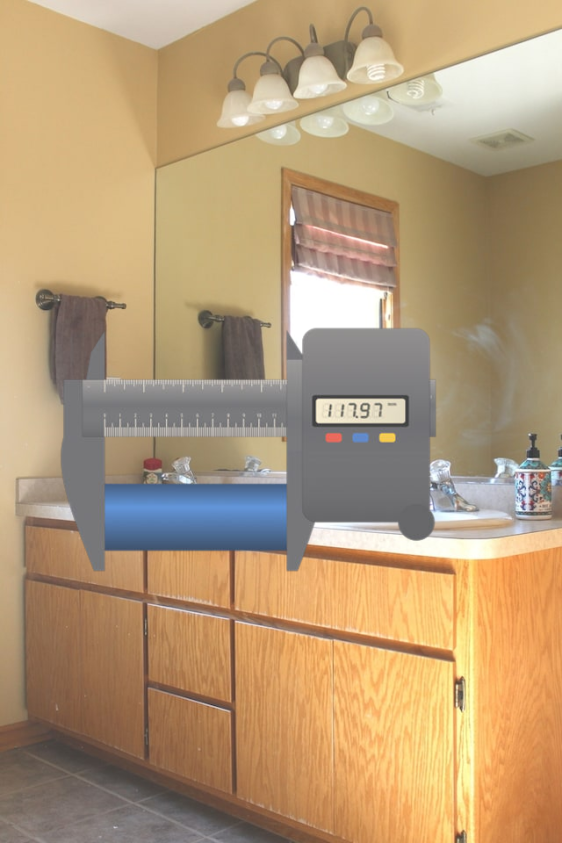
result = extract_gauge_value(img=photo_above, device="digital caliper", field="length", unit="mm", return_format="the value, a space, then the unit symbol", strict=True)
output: 117.97 mm
